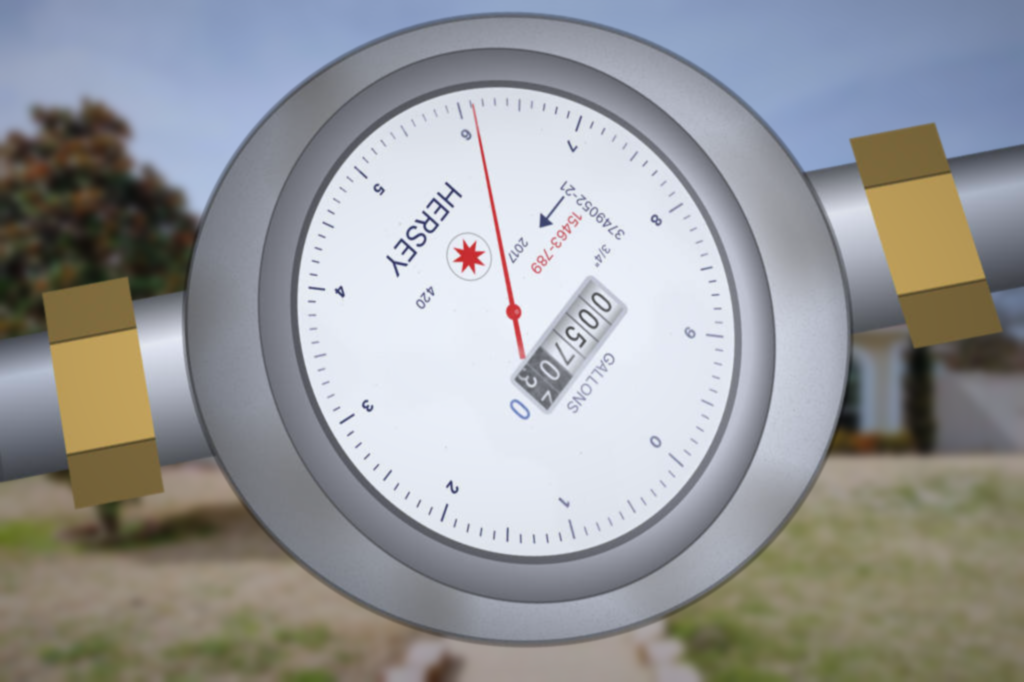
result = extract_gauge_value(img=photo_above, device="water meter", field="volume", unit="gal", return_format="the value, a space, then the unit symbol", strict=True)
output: 57026.1 gal
